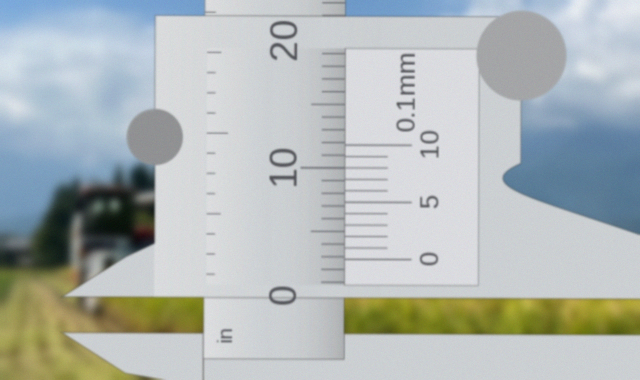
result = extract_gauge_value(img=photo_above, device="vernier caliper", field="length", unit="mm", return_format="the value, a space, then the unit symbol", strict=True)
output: 2.8 mm
